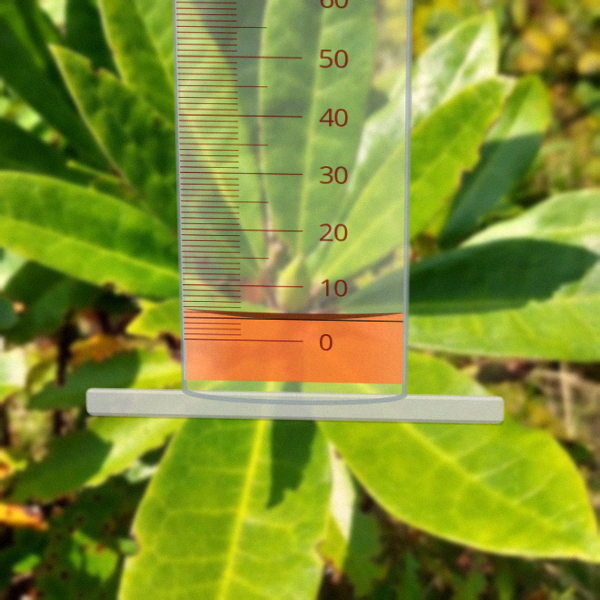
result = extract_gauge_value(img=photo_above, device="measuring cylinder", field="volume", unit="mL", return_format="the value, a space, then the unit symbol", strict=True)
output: 4 mL
